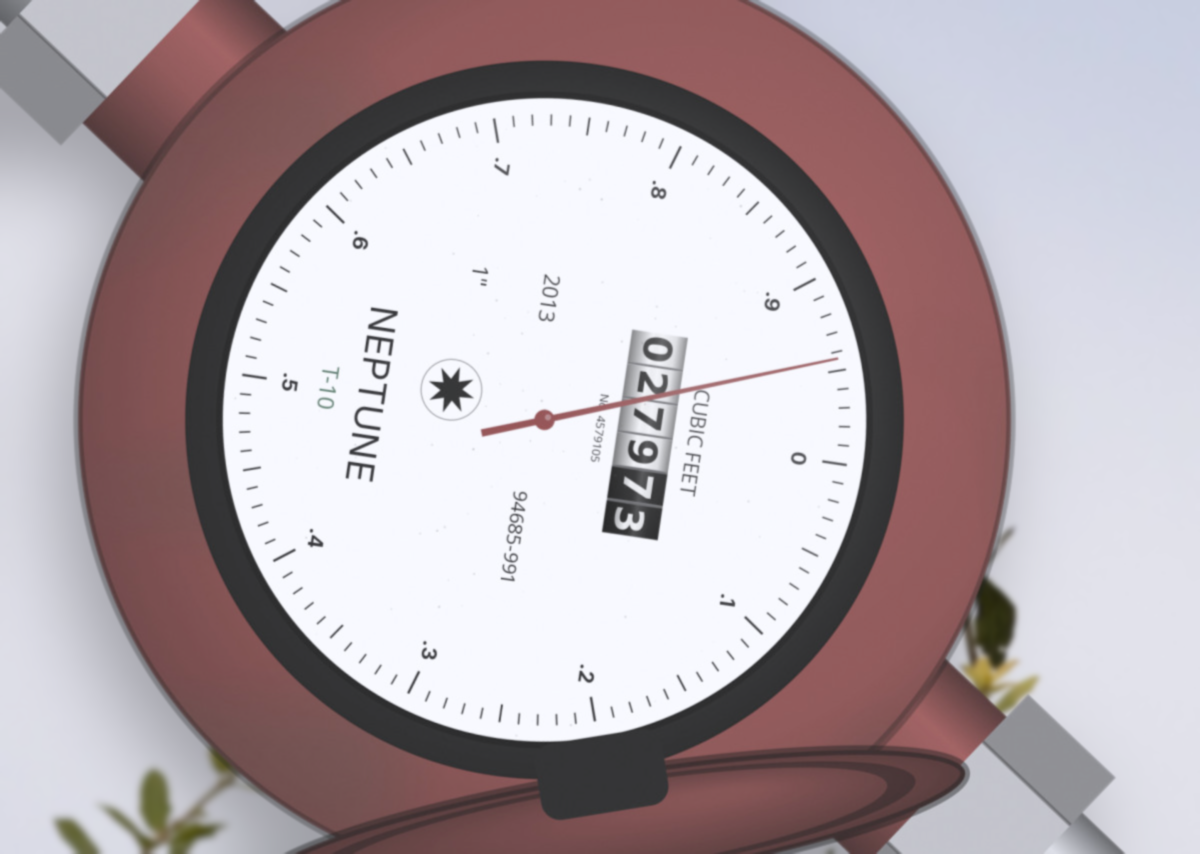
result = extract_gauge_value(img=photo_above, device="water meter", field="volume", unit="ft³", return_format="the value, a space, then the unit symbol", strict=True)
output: 27972.94 ft³
